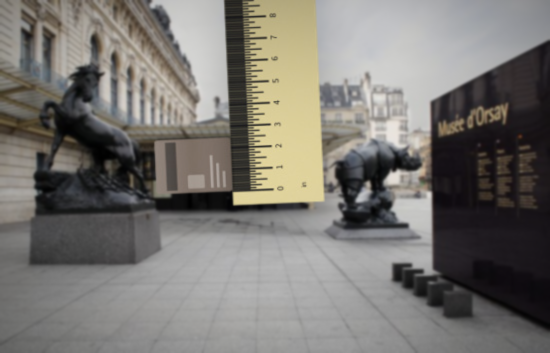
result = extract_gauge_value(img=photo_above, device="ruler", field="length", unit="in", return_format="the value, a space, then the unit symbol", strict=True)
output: 2.5 in
